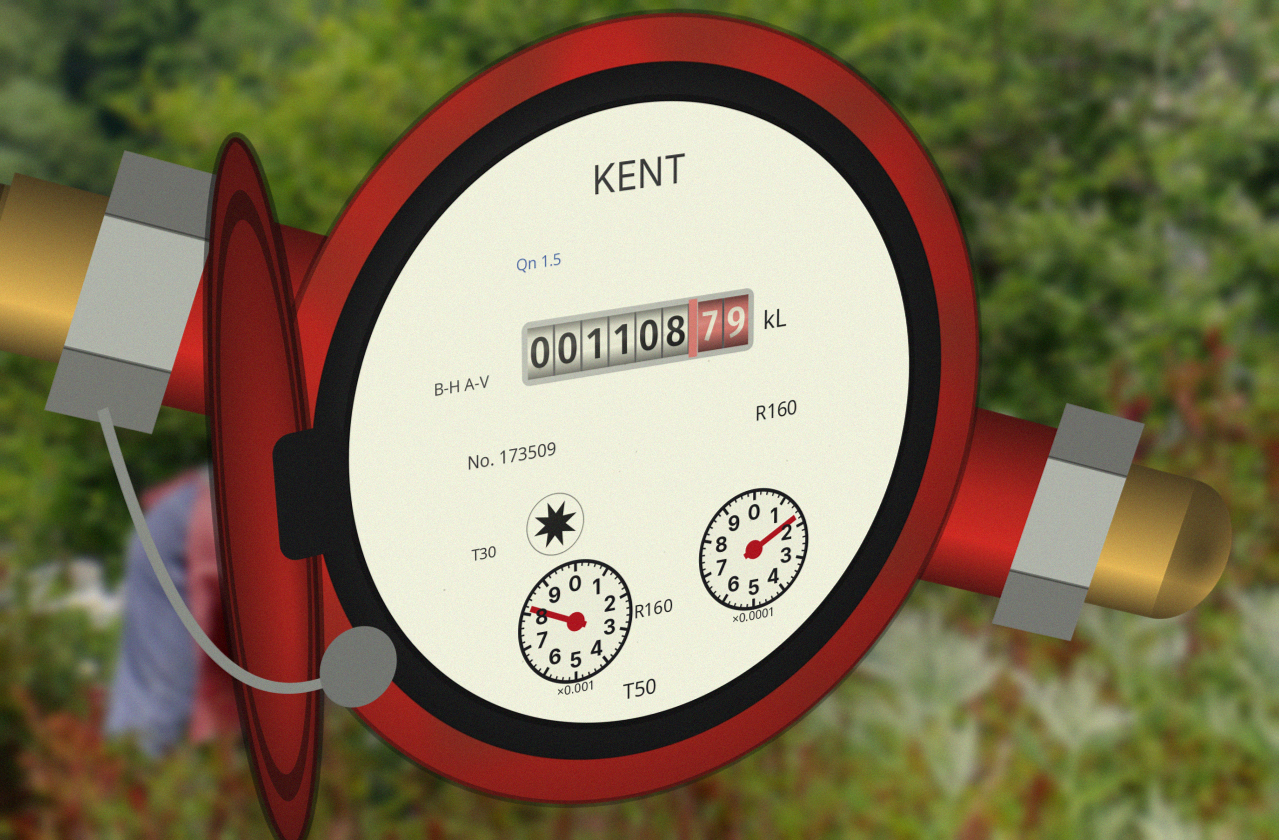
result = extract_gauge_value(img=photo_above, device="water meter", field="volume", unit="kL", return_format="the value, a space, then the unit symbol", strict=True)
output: 1108.7981 kL
